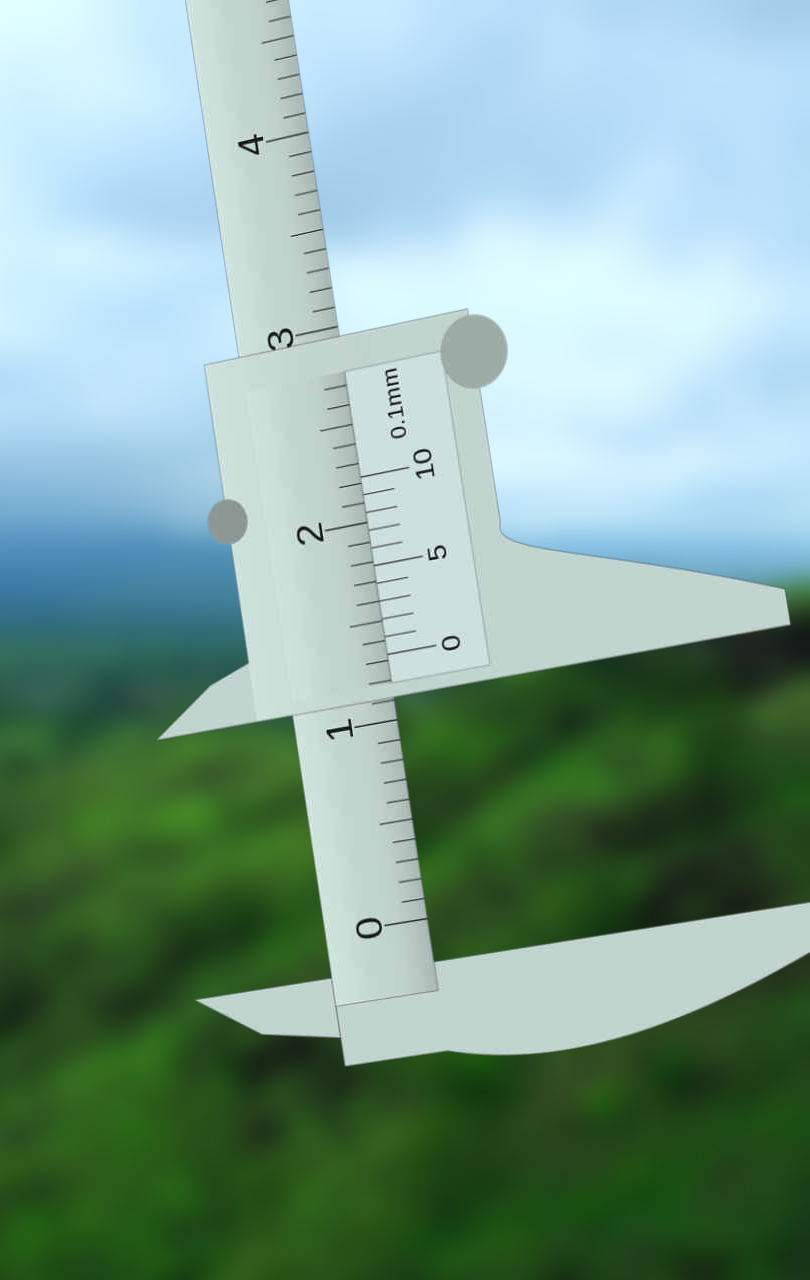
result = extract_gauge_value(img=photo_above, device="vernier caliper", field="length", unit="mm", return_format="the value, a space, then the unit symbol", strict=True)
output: 13.3 mm
